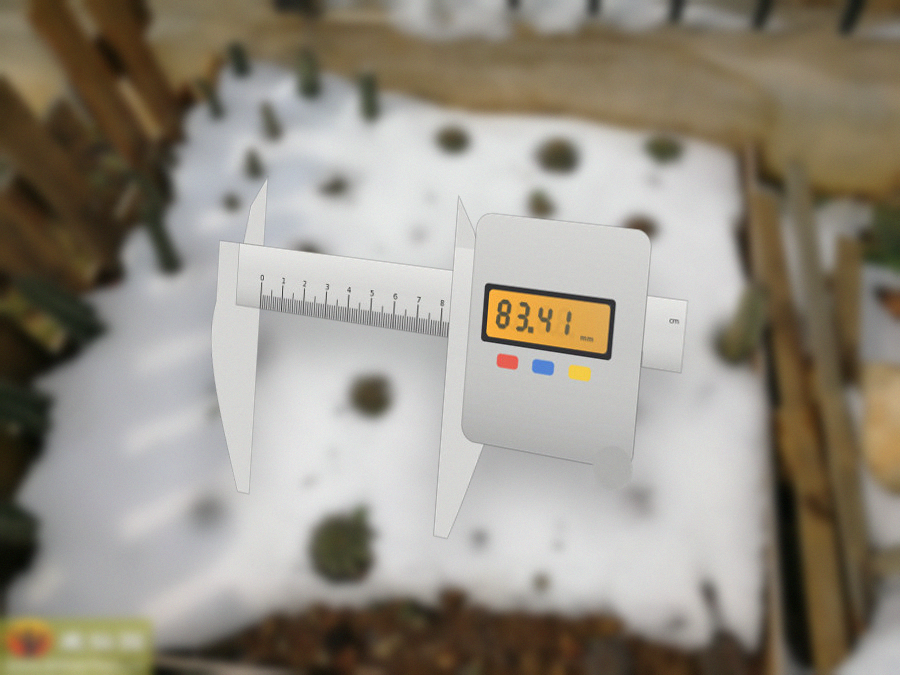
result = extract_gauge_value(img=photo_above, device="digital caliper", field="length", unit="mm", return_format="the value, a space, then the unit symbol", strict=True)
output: 83.41 mm
